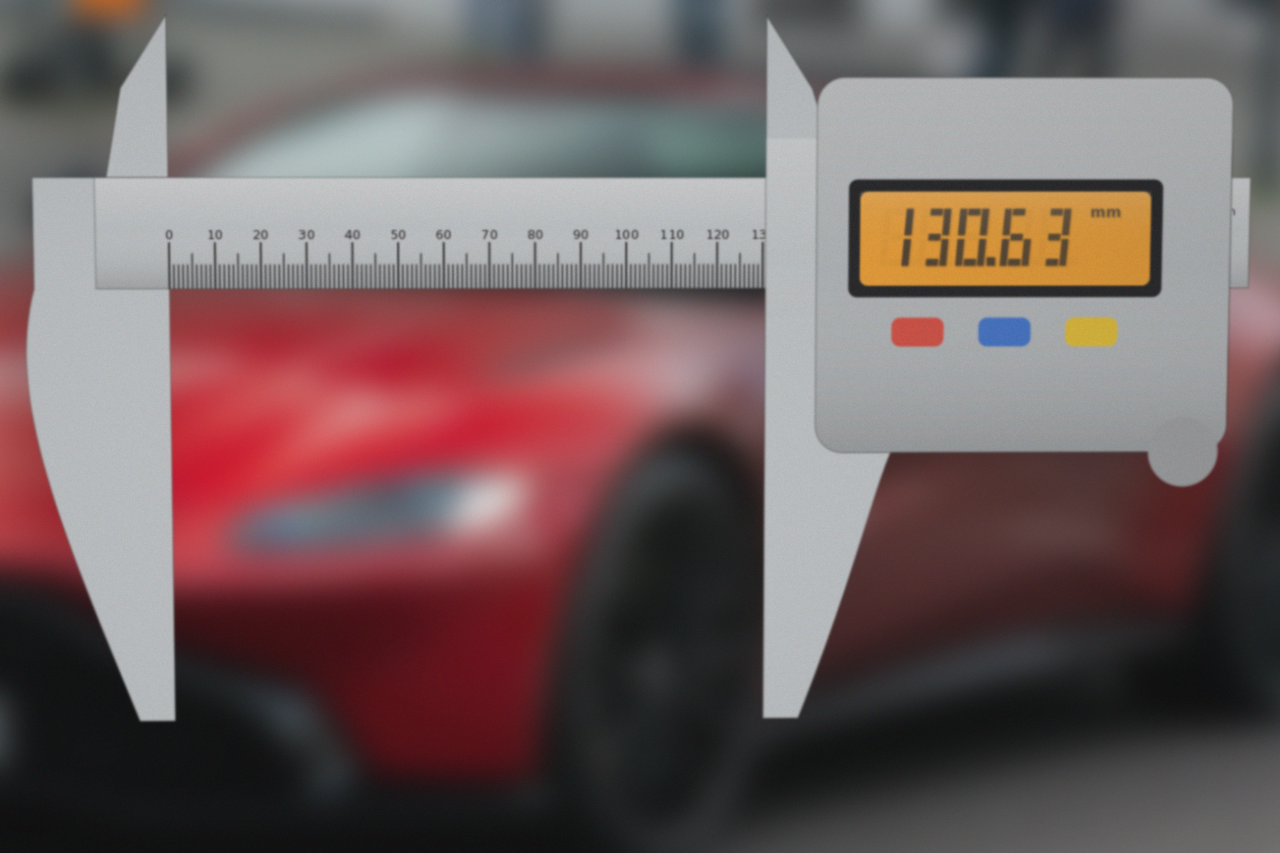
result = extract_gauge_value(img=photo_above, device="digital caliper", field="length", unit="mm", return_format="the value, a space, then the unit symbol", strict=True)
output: 130.63 mm
